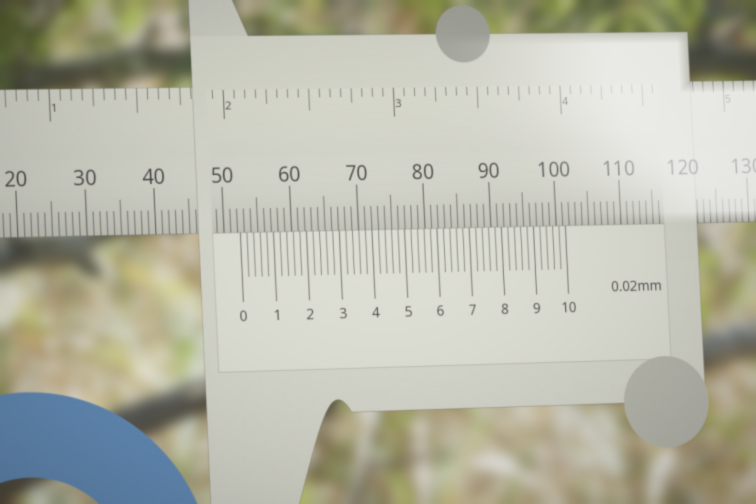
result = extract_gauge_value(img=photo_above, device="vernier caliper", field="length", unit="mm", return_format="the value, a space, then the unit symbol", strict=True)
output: 52.4 mm
